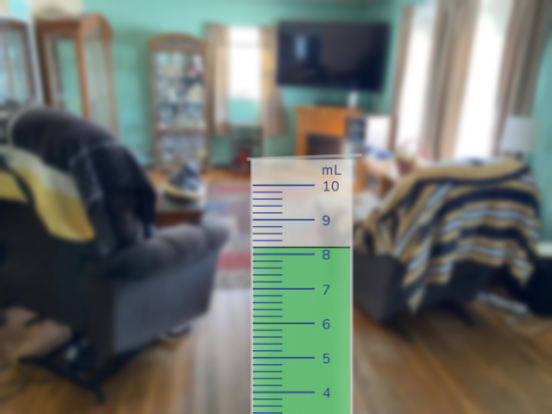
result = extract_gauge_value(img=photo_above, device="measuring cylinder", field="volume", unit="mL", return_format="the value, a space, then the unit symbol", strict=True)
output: 8.2 mL
